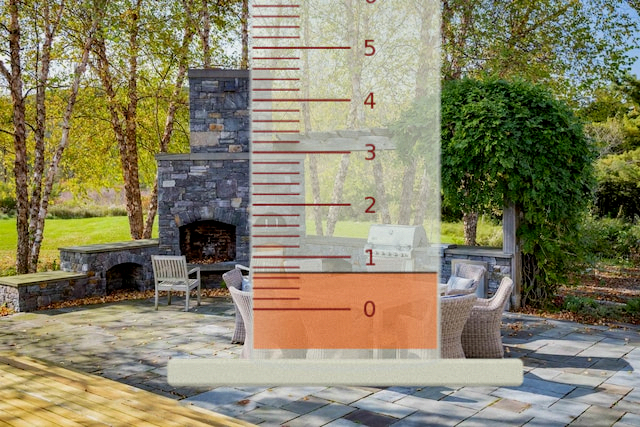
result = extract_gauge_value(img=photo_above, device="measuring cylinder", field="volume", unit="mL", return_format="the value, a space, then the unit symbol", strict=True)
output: 0.7 mL
